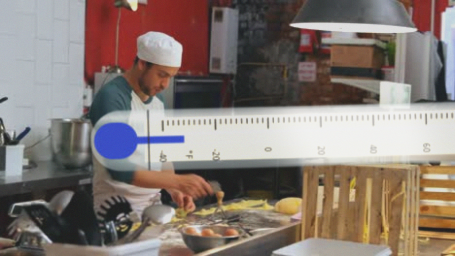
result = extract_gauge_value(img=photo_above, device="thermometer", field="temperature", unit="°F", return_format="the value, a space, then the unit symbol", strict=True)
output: -32 °F
